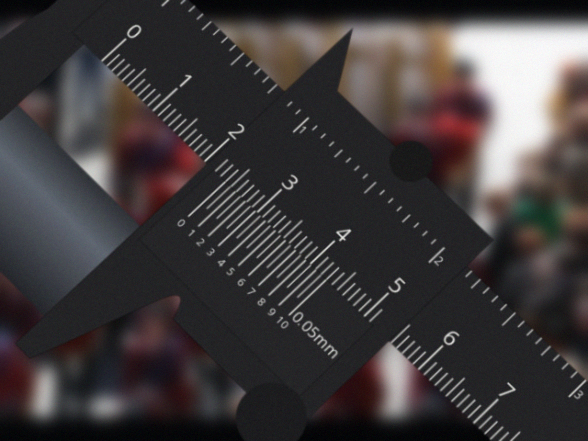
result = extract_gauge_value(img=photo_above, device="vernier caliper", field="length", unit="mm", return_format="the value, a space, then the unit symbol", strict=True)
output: 24.0 mm
